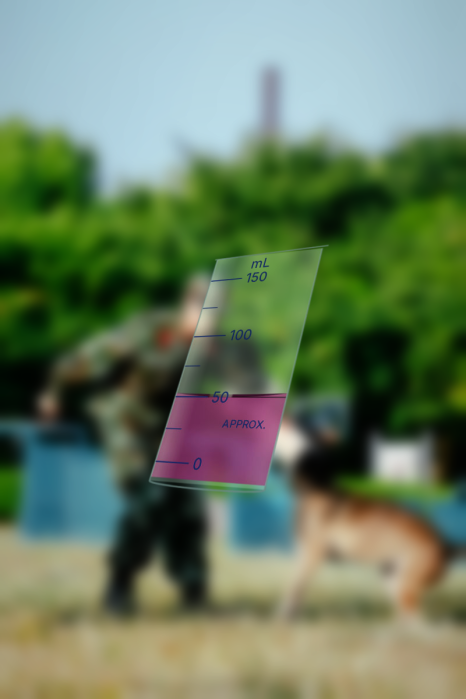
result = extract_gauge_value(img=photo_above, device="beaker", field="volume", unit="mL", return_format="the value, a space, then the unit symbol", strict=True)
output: 50 mL
